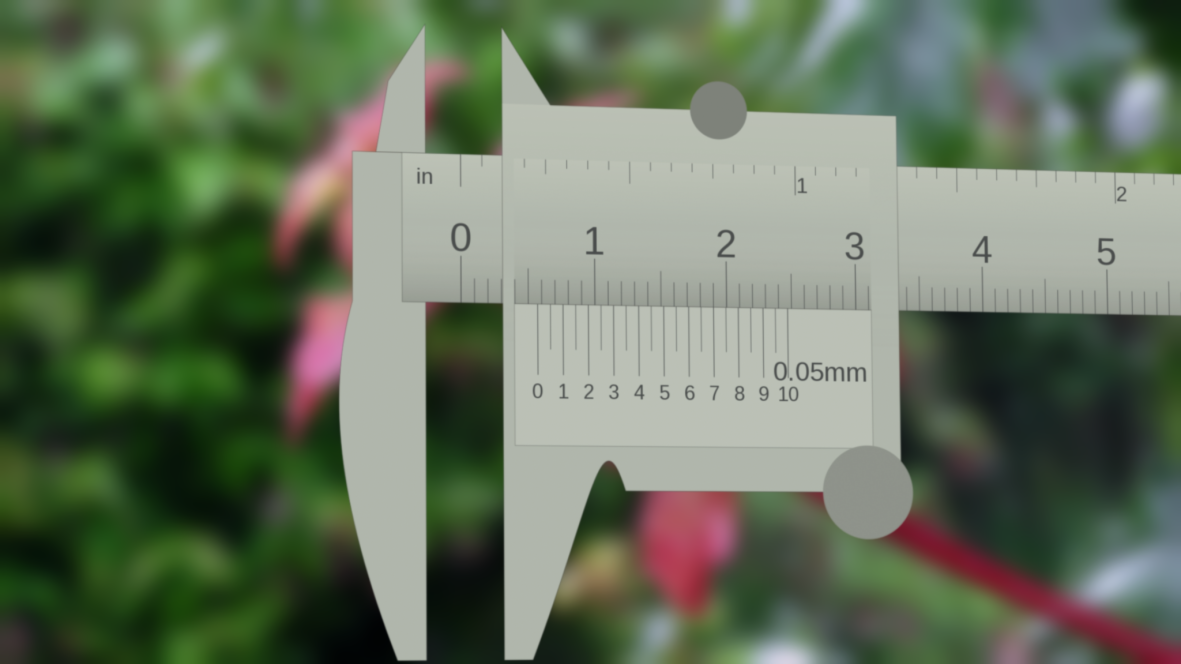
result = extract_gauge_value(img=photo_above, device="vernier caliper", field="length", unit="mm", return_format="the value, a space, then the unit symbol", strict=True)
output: 5.7 mm
